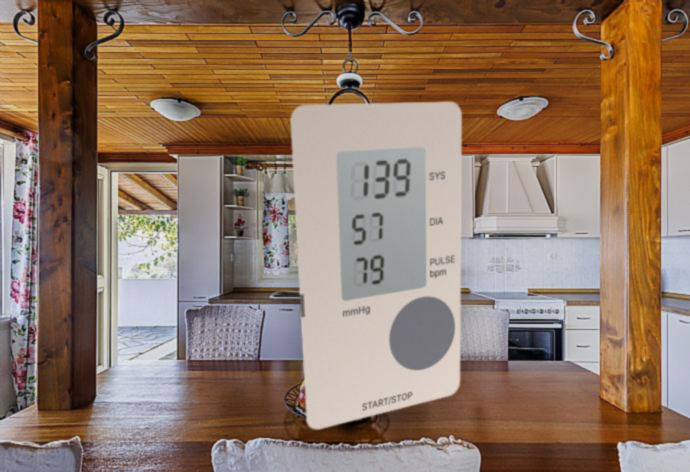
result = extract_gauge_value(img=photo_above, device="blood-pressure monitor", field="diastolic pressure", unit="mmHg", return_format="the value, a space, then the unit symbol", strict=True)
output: 57 mmHg
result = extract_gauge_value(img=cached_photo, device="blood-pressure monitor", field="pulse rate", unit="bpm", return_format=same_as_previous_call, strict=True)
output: 79 bpm
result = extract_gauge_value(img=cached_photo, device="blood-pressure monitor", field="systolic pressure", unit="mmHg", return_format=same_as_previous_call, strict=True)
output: 139 mmHg
